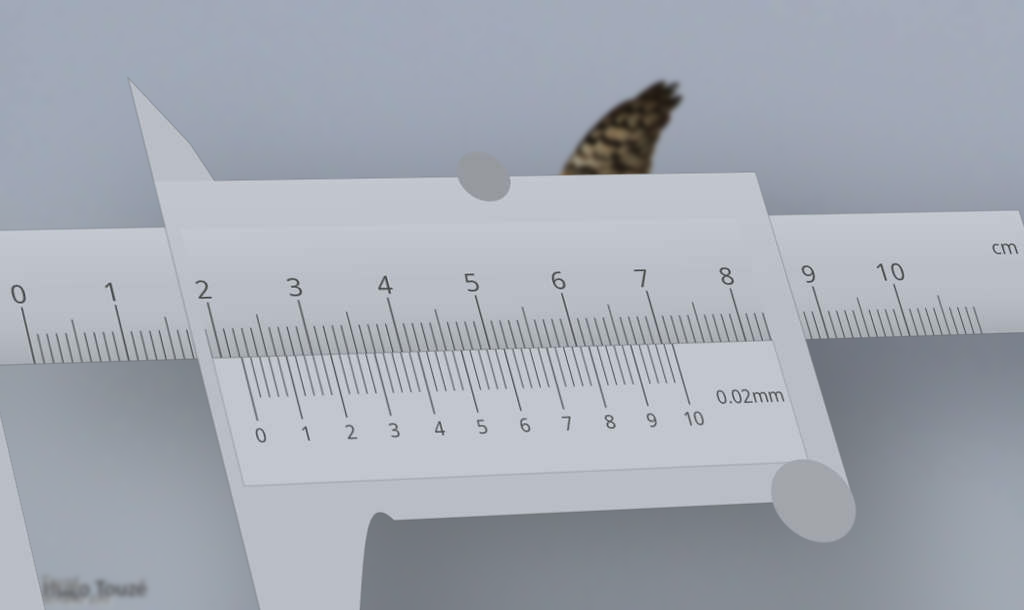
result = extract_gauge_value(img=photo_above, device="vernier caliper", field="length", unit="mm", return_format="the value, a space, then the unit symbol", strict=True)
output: 22.2 mm
